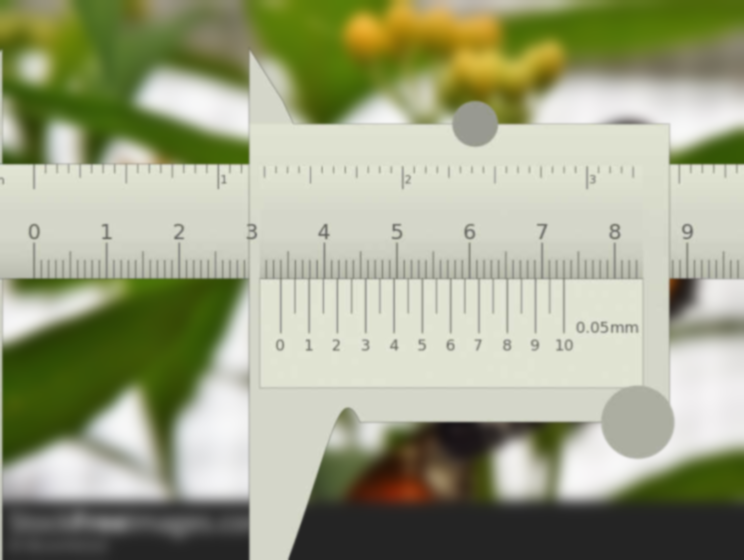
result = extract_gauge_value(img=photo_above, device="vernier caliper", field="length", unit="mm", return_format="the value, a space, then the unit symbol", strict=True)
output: 34.0 mm
